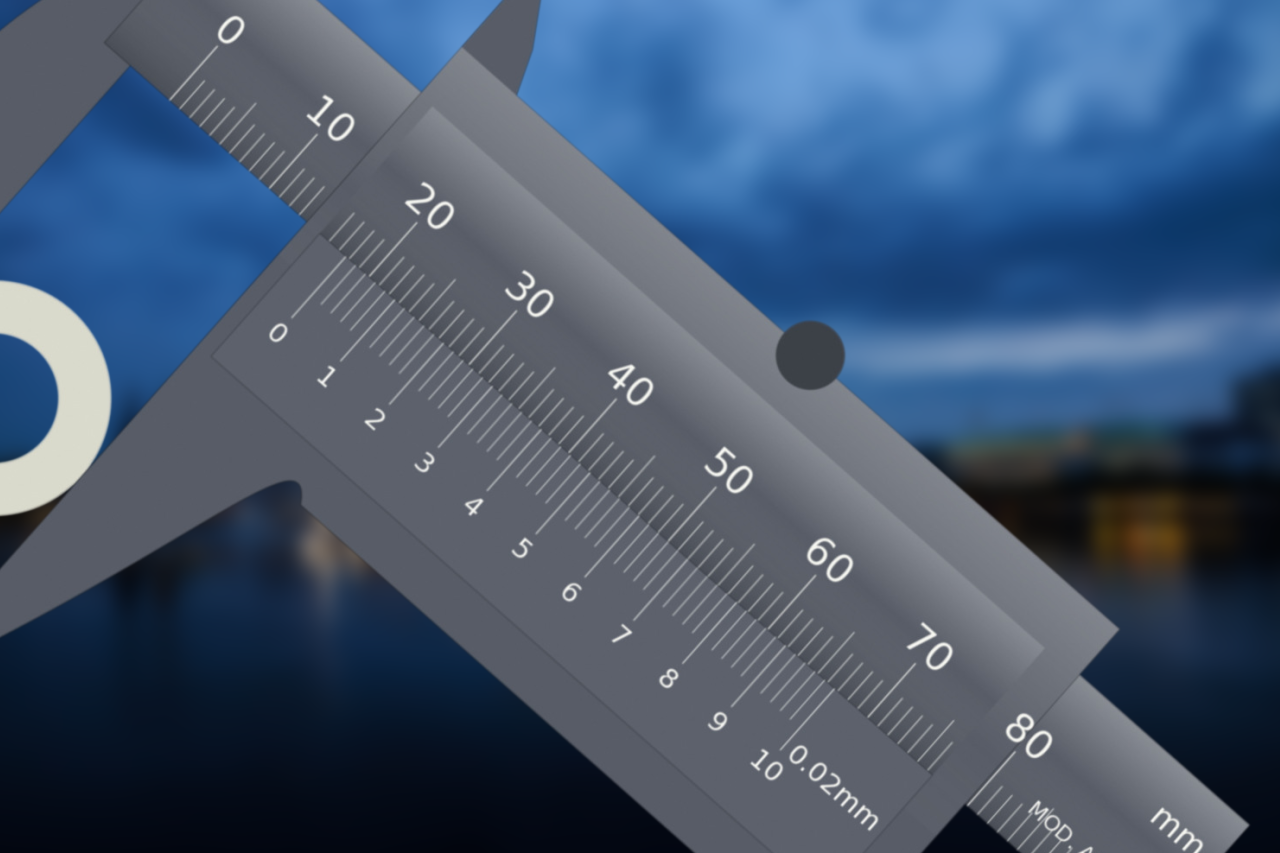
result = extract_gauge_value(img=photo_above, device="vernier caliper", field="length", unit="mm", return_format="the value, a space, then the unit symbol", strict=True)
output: 17.7 mm
